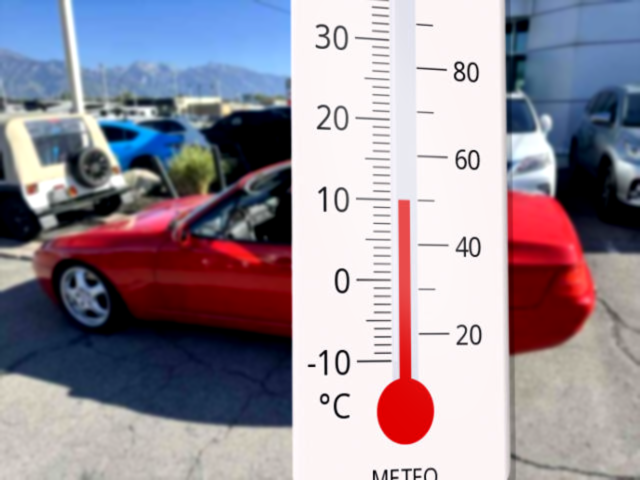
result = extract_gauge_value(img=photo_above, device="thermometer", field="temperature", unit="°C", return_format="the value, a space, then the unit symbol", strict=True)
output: 10 °C
